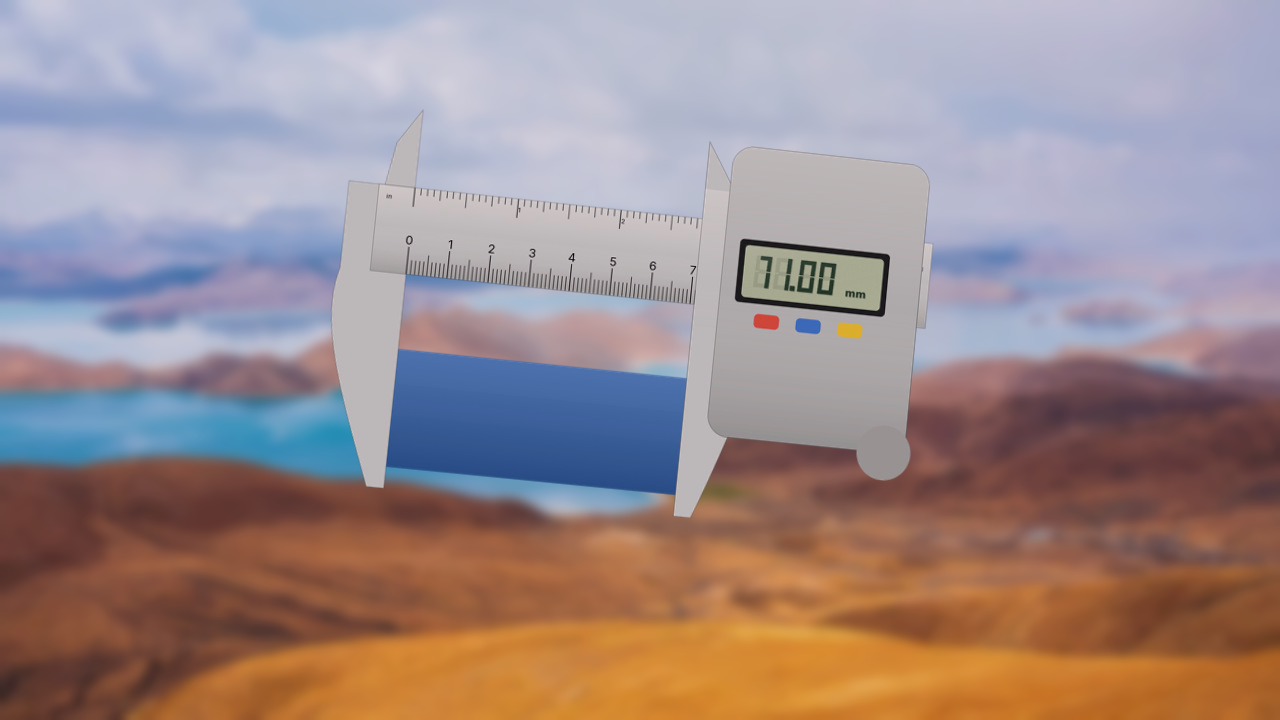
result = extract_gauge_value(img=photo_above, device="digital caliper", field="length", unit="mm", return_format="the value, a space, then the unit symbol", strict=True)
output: 71.00 mm
